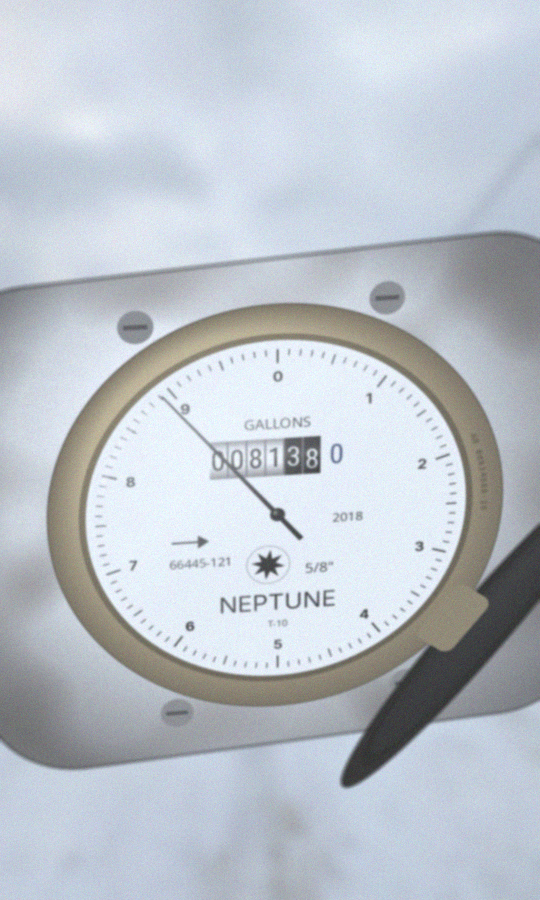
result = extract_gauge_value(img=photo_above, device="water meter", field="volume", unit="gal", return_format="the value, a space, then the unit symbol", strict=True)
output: 81378.9 gal
